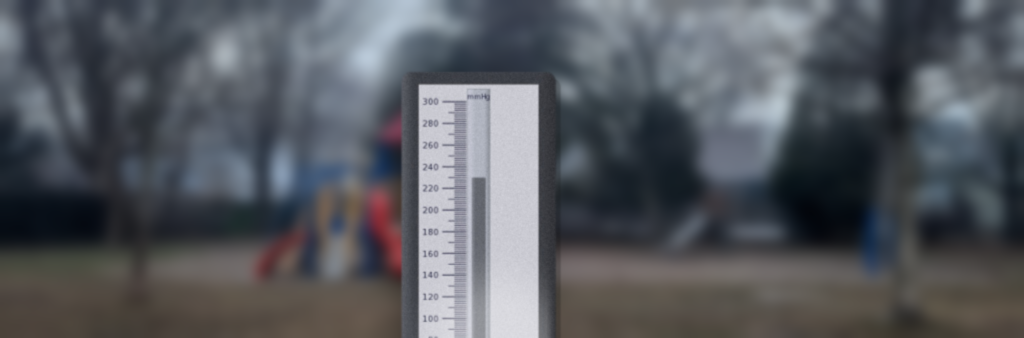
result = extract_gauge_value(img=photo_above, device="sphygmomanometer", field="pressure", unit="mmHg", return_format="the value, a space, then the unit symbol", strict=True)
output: 230 mmHg
